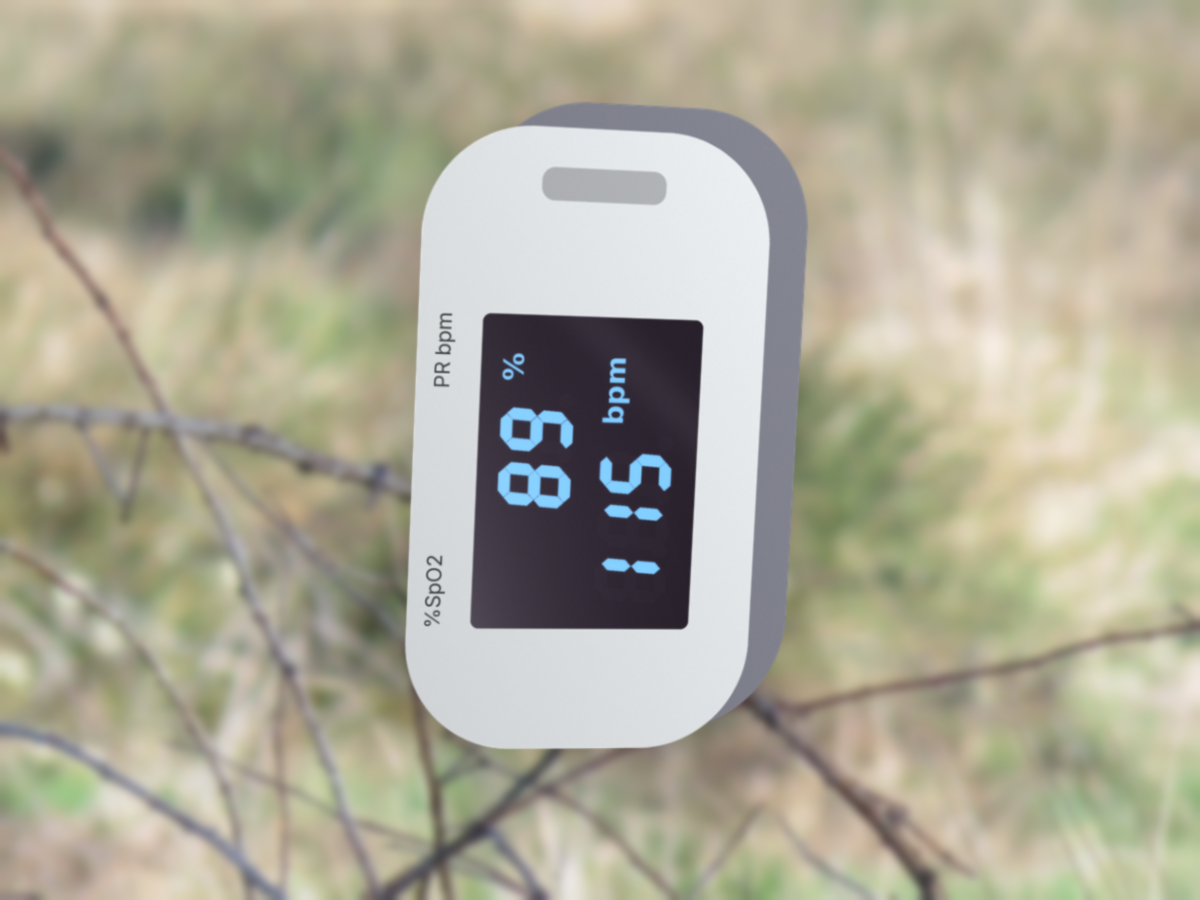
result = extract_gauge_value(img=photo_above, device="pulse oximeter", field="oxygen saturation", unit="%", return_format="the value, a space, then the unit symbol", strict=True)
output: 89 %
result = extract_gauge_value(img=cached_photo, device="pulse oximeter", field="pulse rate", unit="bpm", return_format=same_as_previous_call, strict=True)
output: 115 bpm
